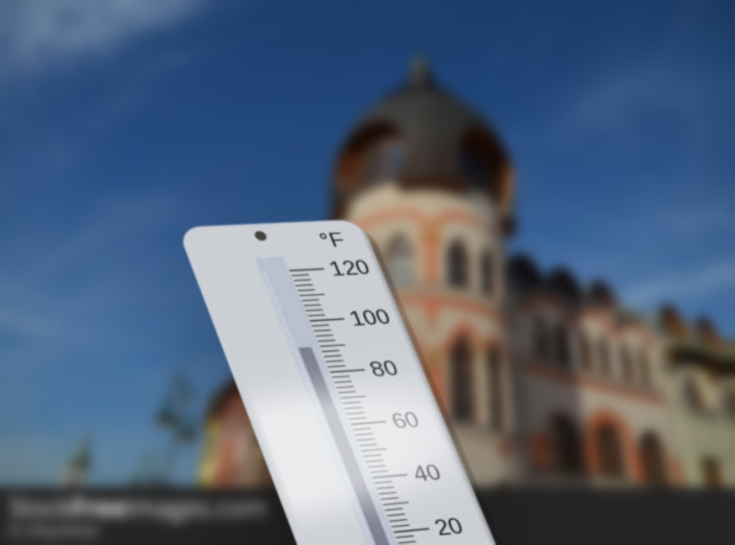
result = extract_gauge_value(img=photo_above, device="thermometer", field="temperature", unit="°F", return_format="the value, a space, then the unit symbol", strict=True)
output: 90 °F
